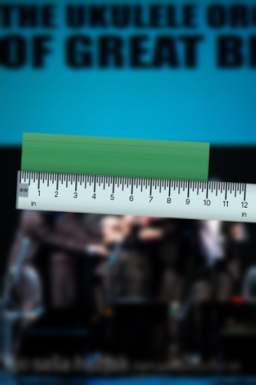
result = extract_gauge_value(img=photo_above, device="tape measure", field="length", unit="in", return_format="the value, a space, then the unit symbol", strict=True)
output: 10 in
